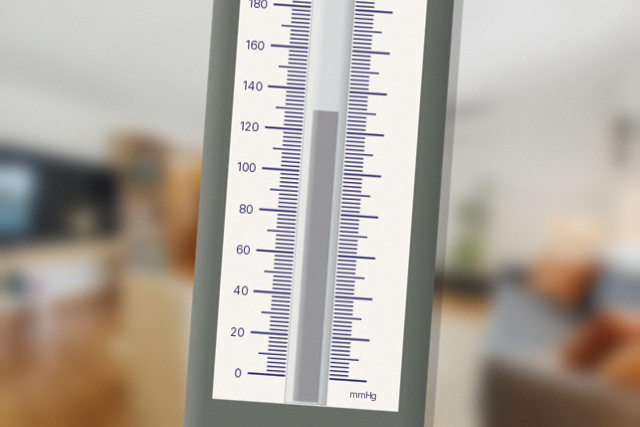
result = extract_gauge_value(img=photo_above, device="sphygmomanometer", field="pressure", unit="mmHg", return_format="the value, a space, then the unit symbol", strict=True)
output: 130 mmHg
